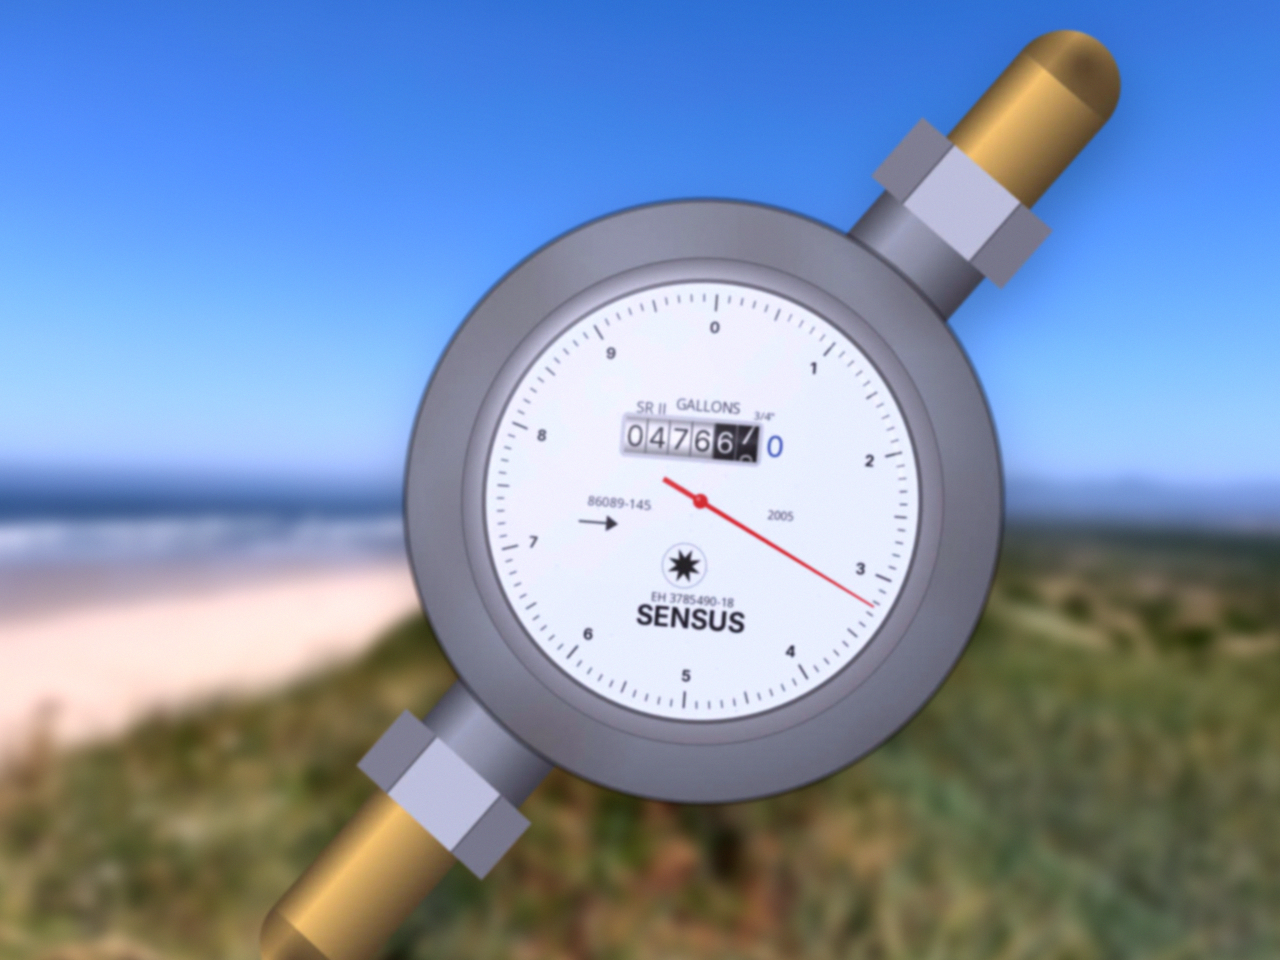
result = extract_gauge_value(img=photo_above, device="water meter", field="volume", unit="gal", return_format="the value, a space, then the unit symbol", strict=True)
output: 476673.2 gal
